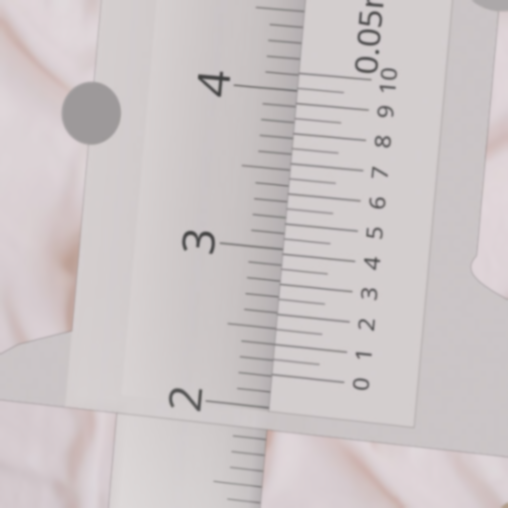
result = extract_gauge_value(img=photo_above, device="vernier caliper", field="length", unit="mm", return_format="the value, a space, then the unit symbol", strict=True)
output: 22.1 mm
